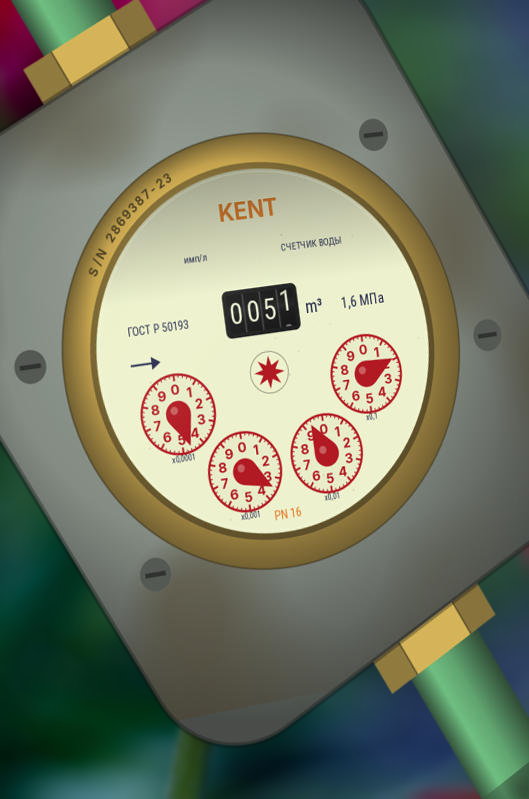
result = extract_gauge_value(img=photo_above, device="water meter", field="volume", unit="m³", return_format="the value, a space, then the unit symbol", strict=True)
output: 51.1934 m³
